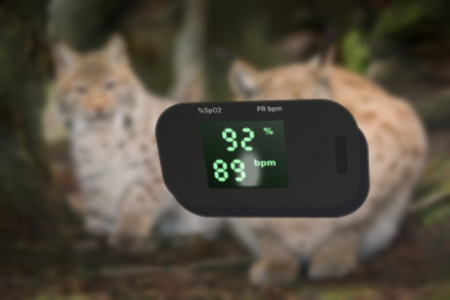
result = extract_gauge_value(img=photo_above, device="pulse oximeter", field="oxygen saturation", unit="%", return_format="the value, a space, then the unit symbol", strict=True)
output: 92 %
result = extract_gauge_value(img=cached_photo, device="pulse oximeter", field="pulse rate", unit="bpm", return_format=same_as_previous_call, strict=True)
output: 89 bpm
